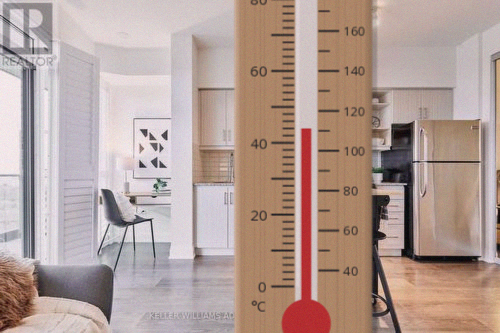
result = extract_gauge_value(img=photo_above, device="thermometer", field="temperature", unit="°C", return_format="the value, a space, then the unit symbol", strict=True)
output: 44 °C
